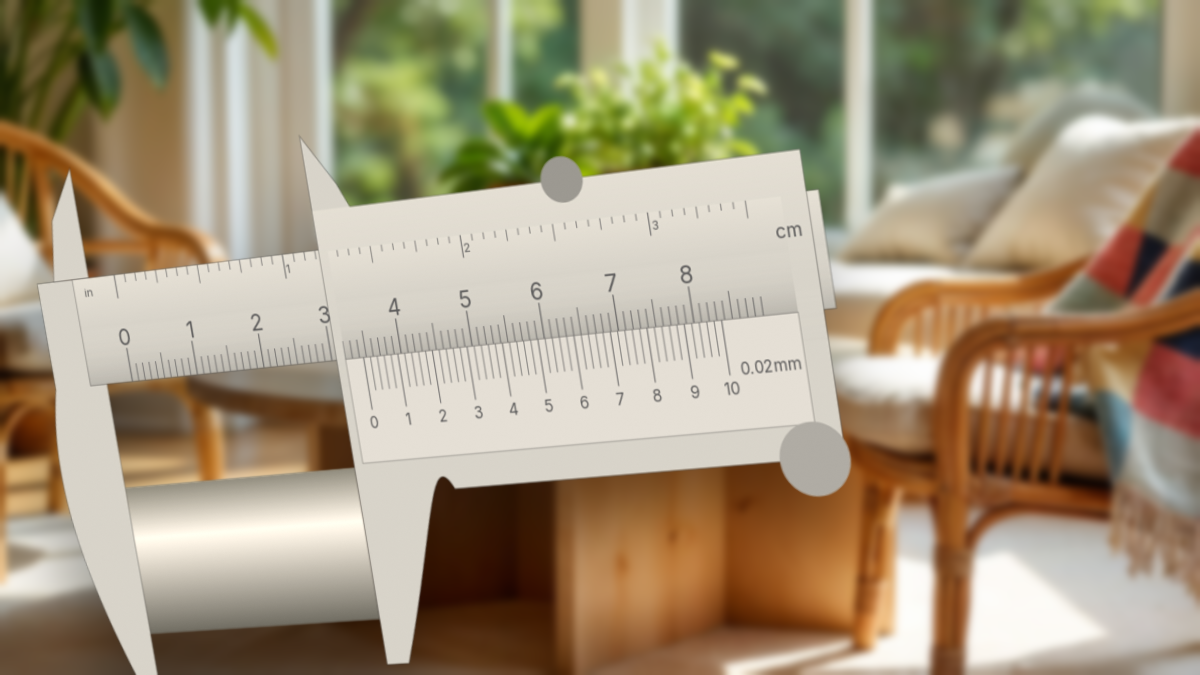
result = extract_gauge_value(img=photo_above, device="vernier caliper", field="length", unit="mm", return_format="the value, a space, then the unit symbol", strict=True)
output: 34.6 mm
